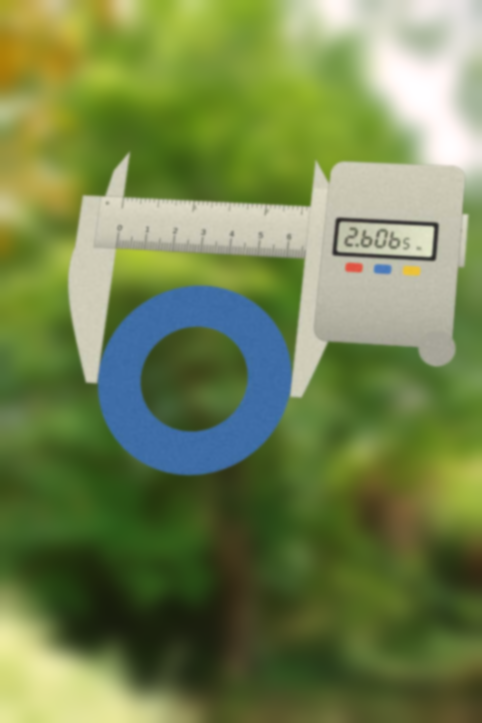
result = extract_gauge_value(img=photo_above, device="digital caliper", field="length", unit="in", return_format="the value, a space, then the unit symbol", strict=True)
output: 2.6065 in
